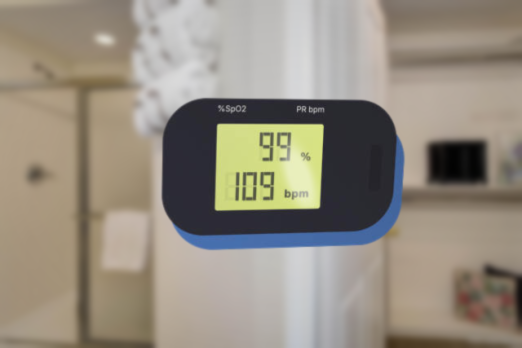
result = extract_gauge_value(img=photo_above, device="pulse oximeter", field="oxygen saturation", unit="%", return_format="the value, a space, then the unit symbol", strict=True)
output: 99 %
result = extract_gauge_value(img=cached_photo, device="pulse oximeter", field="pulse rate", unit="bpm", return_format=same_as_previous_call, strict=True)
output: 109 bpm
